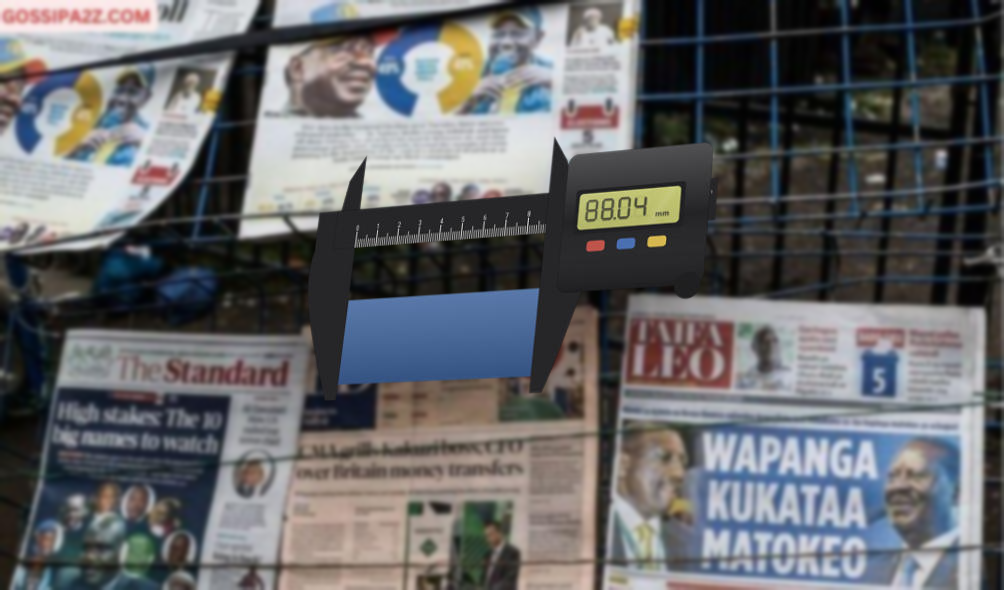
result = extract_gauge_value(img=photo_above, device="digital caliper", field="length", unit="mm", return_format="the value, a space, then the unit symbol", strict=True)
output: 88.04 mm
